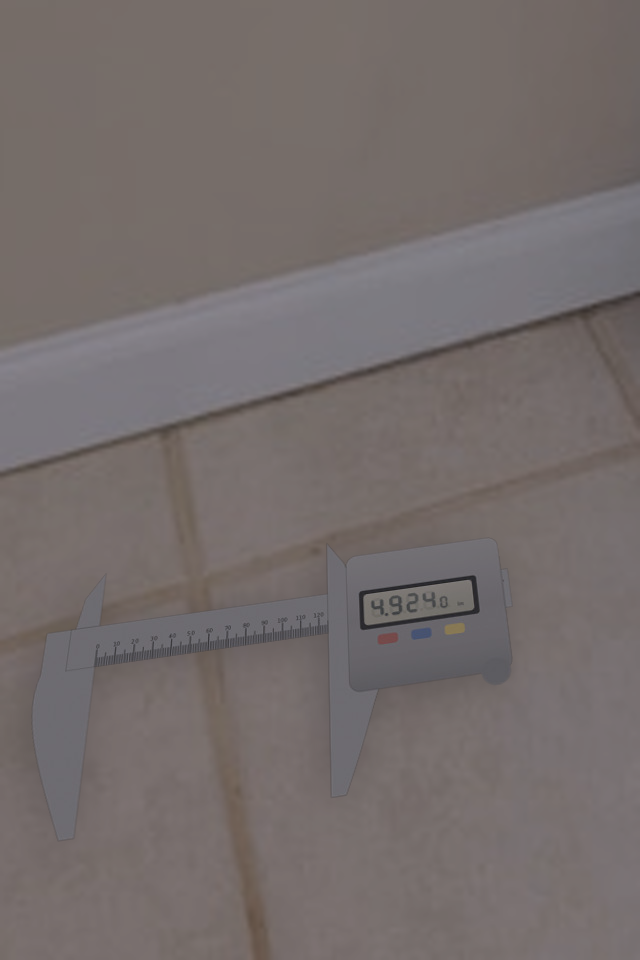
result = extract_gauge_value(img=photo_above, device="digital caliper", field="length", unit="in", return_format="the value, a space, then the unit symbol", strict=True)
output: 4.9240 in
